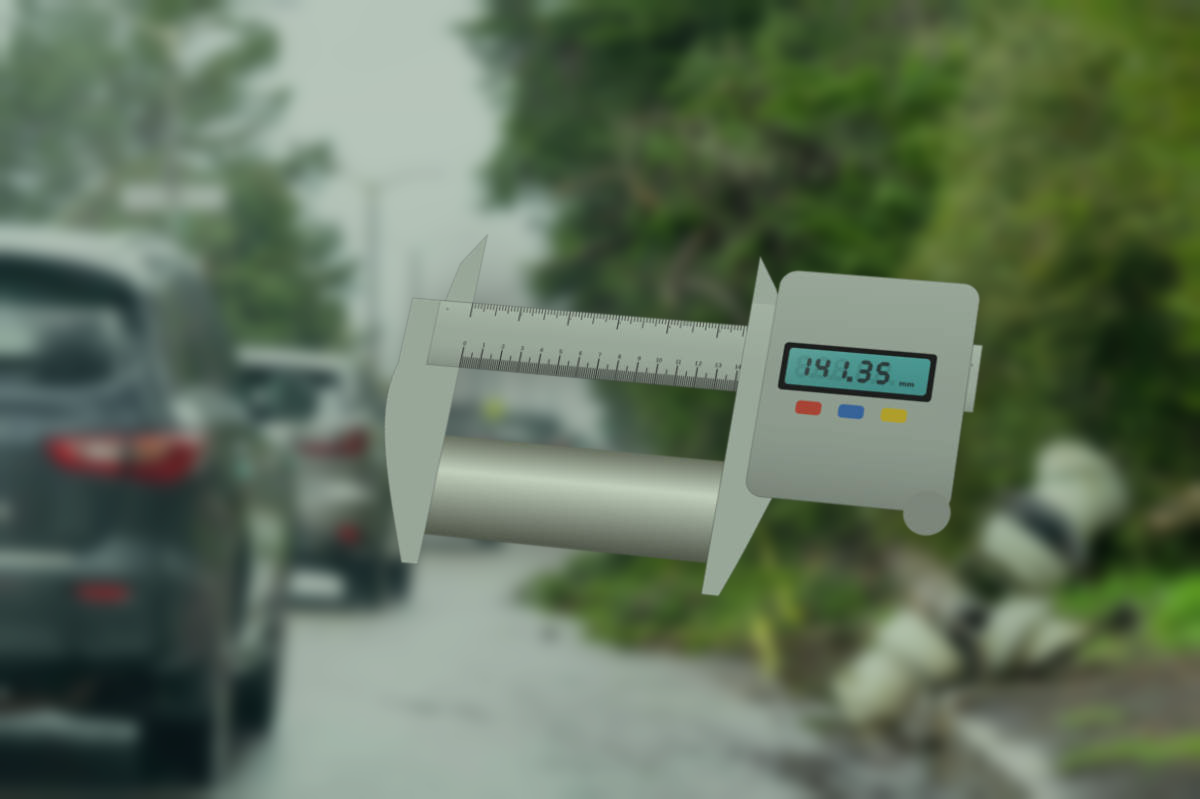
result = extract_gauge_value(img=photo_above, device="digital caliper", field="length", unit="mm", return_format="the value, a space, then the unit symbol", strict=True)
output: 141.35 mm
